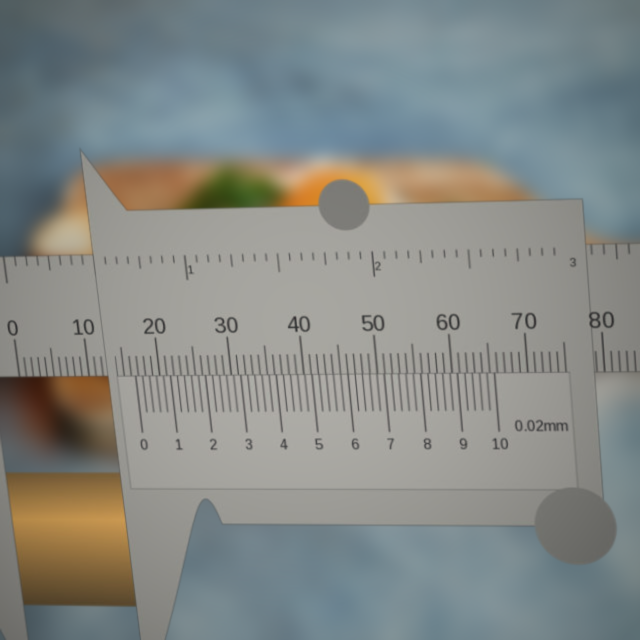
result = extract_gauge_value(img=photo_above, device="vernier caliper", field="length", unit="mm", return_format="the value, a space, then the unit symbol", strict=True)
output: 16.6 mm
